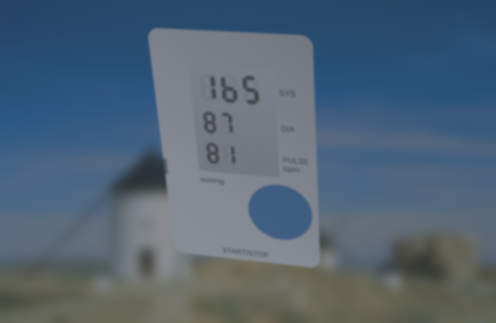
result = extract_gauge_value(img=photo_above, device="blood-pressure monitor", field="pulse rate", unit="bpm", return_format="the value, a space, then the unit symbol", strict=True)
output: 81 bpm
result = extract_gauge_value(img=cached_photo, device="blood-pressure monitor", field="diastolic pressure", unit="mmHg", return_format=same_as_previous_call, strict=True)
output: 87 mmHg
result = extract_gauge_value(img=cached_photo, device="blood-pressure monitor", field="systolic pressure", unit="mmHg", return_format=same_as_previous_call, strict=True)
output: 165 mmHg
